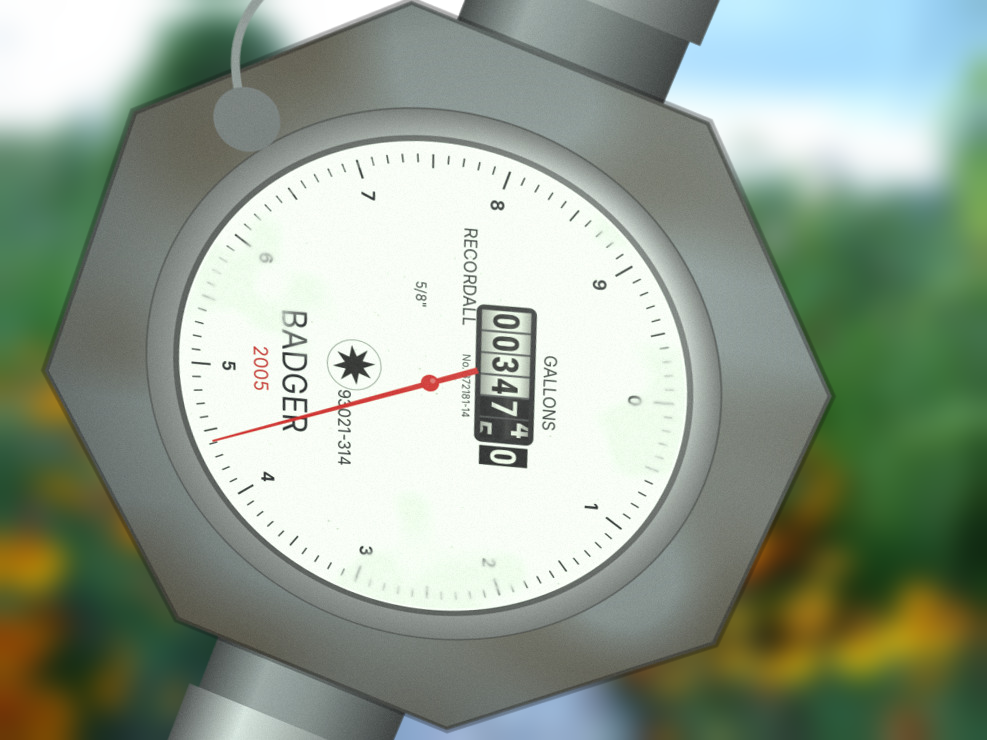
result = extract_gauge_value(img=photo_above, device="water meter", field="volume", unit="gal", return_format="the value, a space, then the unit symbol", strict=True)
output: 34744.4 gal
